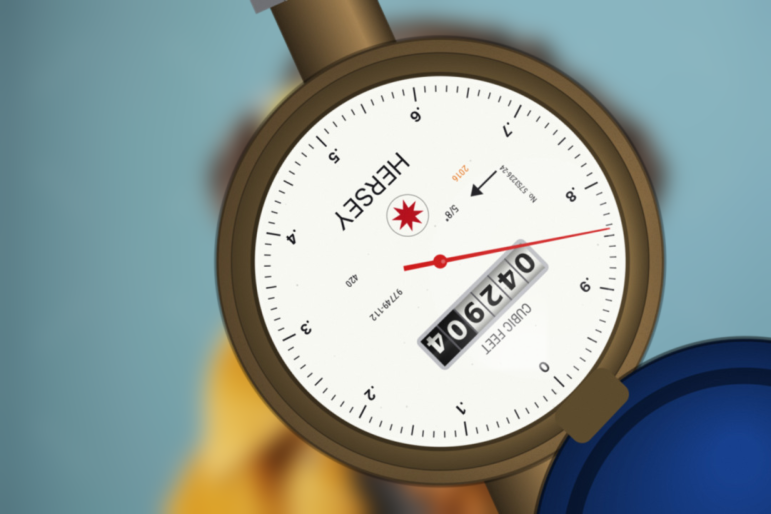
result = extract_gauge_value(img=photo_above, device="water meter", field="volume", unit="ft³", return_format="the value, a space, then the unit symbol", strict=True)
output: 42903.84 ft³
